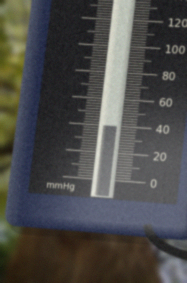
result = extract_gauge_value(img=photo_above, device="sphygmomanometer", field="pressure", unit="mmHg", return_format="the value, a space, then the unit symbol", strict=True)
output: 40 mmHg
